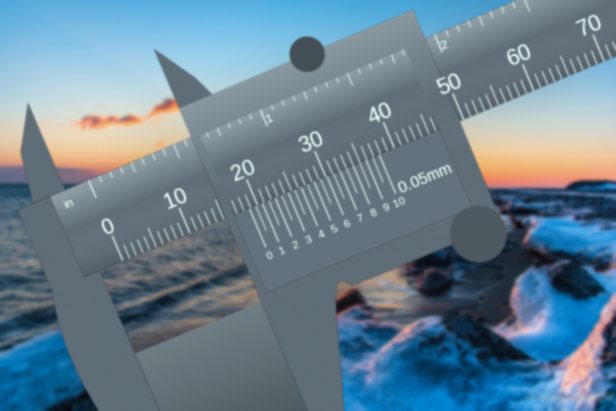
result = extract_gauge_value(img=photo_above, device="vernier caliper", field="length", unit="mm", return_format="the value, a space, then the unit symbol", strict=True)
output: 18.8 mm
